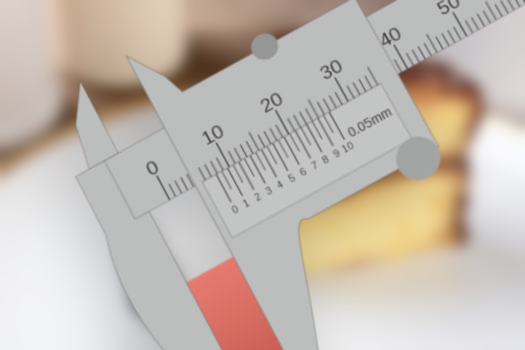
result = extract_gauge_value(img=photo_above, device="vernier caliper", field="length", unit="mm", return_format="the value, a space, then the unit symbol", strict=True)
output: 7.8 mm
